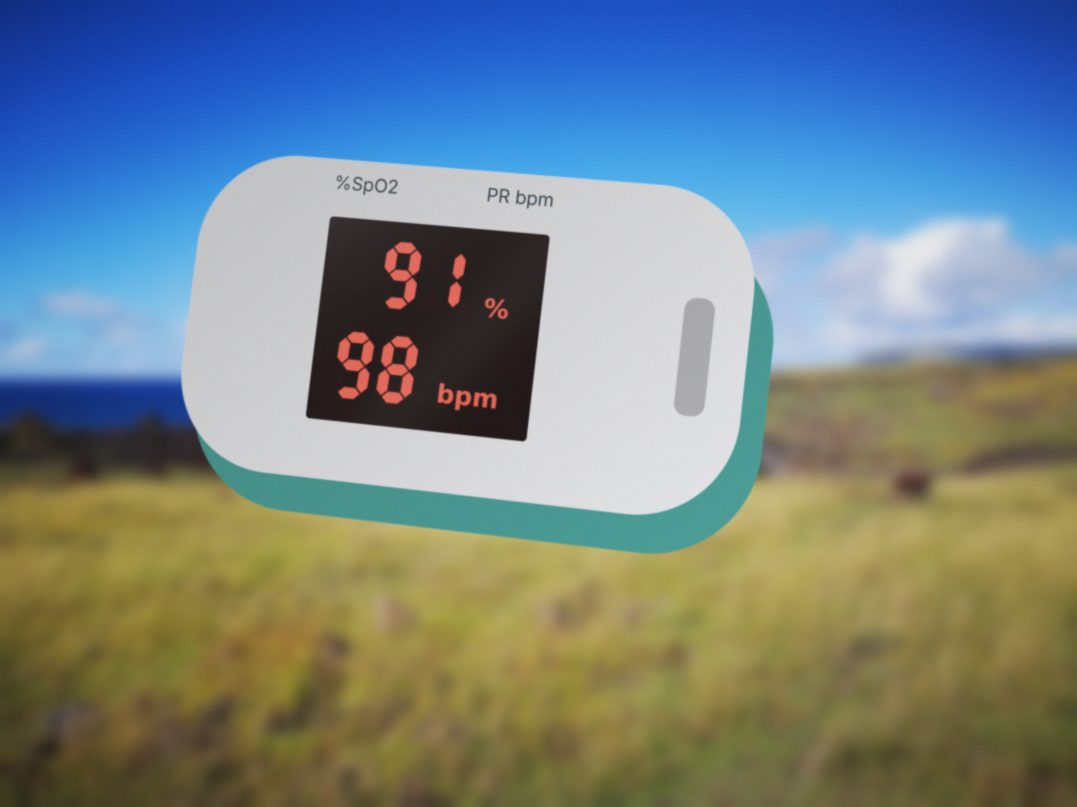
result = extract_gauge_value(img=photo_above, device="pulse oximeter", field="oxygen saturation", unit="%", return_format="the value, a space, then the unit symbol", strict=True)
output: 91 %
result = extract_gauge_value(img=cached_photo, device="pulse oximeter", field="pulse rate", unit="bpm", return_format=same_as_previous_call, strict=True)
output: 98 bpm
